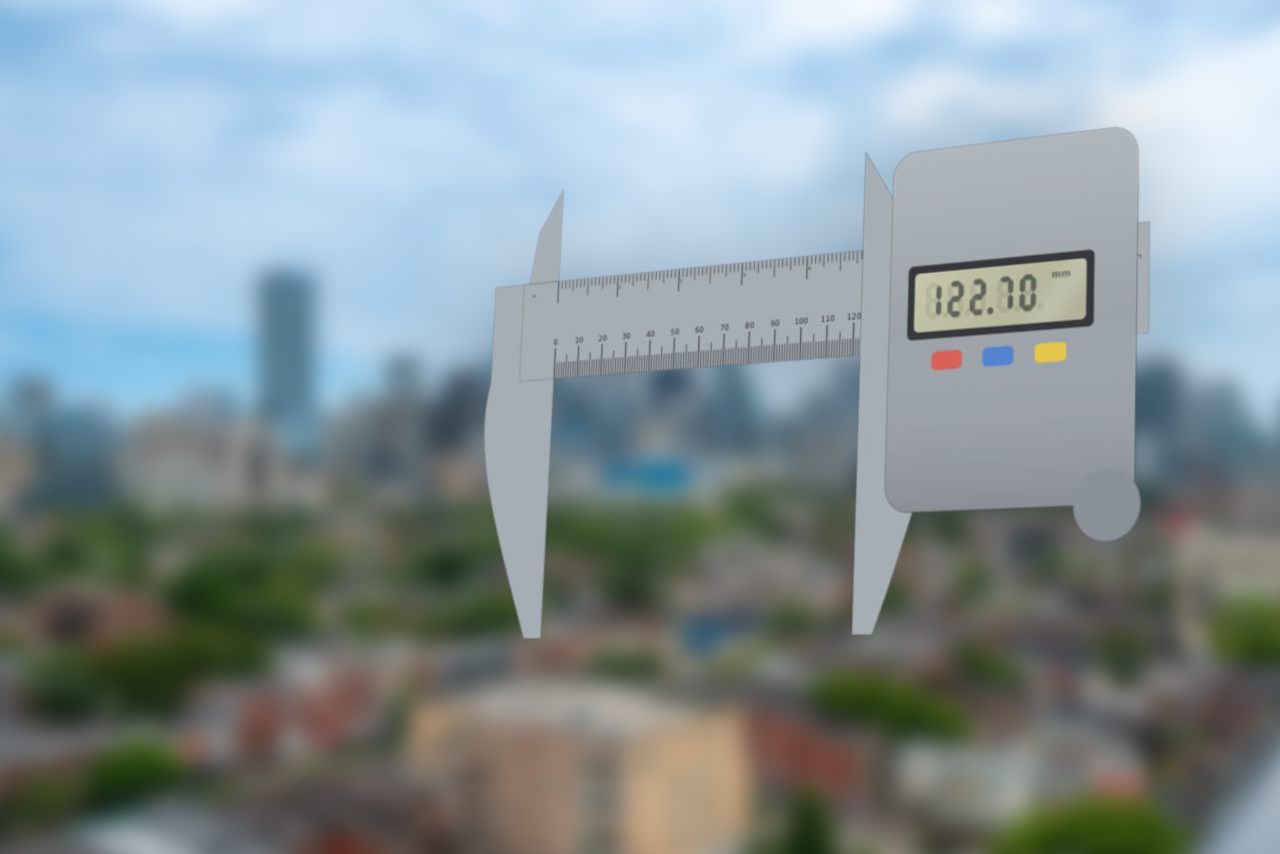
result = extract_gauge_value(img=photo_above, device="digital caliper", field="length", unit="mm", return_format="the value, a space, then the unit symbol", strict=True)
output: 122.70 mm
